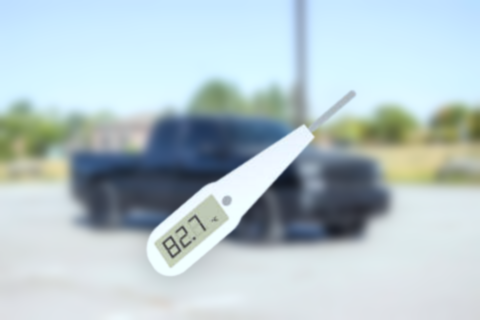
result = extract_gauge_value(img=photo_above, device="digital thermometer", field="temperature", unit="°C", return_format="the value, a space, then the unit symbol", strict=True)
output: 82.7 °C
